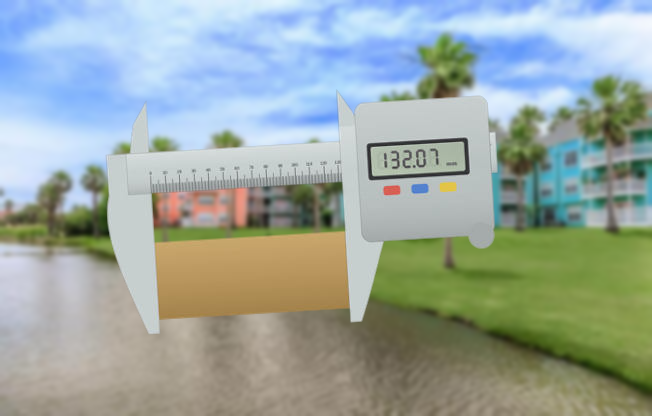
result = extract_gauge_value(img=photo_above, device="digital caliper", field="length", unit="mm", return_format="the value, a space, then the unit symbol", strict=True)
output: 132.07 mm
